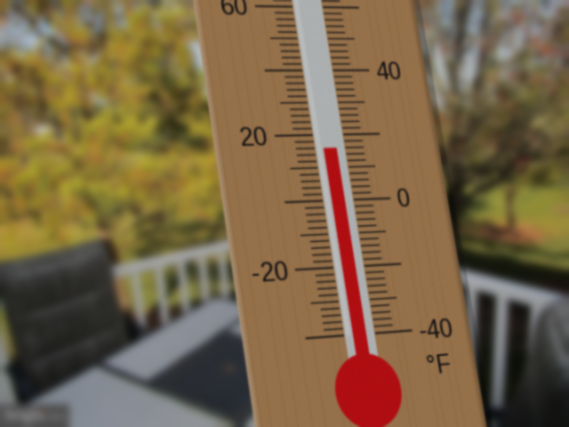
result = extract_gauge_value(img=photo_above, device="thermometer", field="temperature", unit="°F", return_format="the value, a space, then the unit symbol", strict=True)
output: 16 °F
